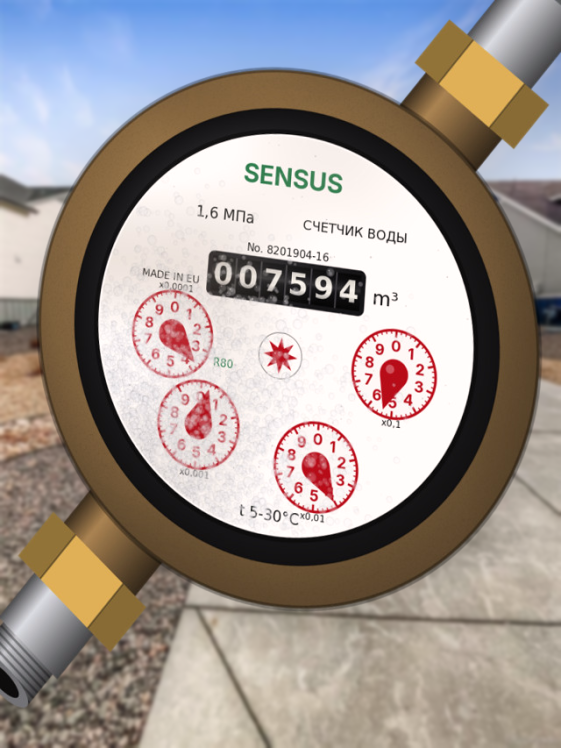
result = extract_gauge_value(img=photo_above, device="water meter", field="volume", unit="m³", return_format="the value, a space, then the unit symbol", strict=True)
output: 7594.5403 m³
